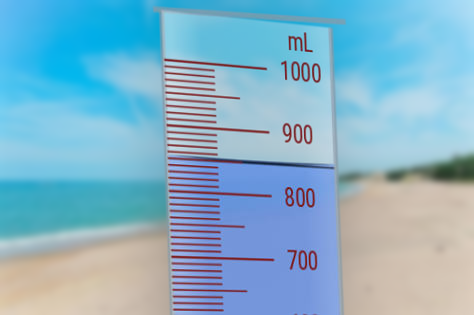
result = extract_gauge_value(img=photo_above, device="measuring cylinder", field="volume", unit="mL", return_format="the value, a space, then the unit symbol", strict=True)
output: 850 mL
